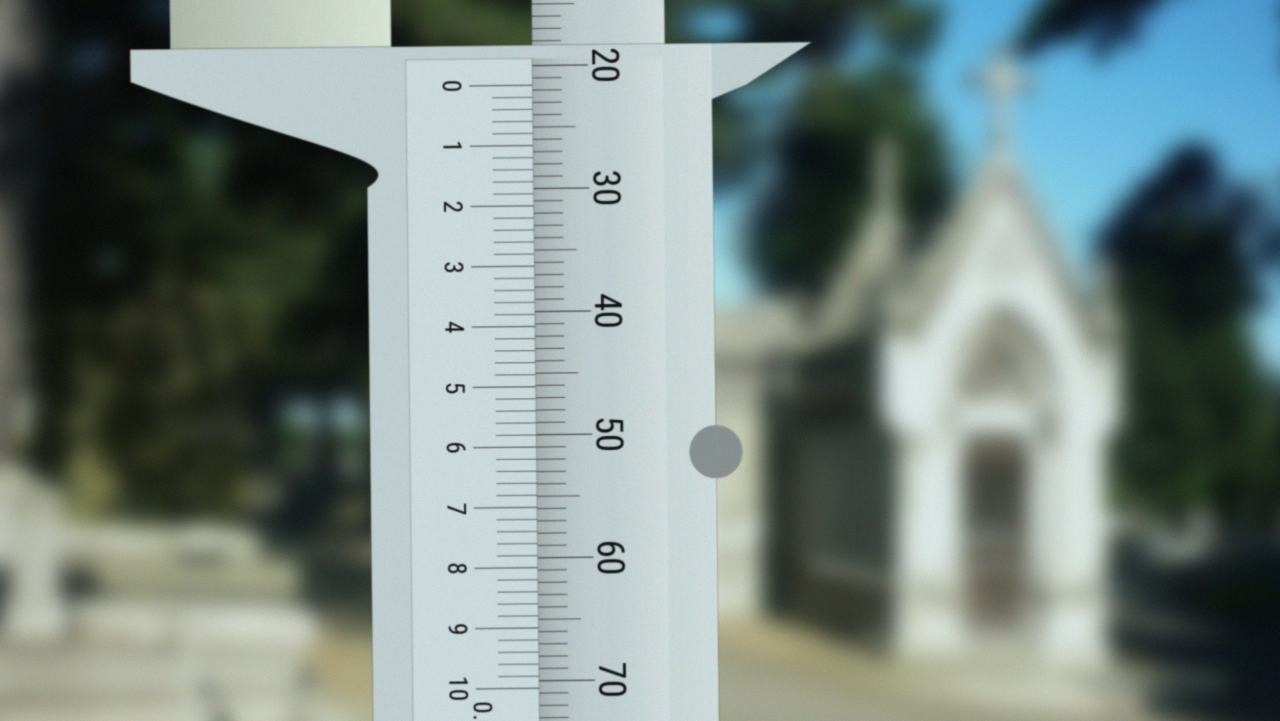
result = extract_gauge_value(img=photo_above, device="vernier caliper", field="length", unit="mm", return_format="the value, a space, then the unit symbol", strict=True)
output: 21.6 mm
